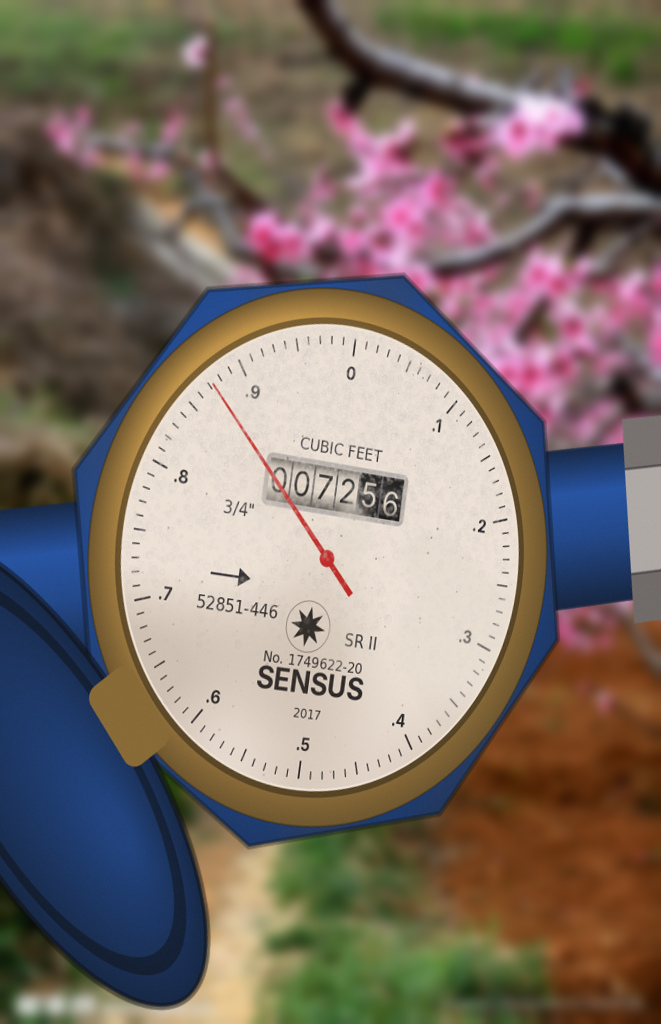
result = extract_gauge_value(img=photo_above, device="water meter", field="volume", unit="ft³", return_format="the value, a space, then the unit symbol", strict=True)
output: 7255.87 ft³
